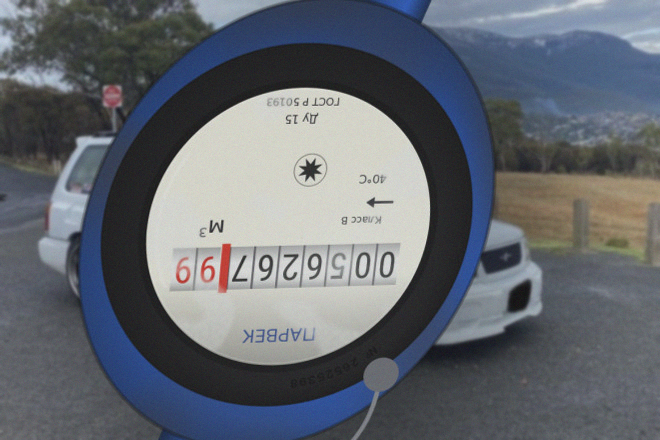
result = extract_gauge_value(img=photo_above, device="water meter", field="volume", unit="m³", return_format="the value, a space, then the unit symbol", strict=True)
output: 56267.99 m³
